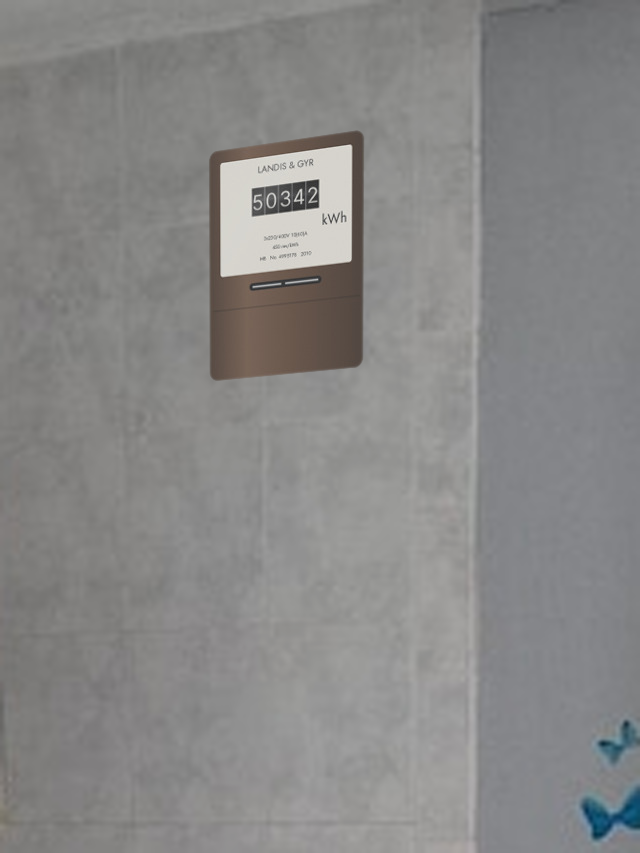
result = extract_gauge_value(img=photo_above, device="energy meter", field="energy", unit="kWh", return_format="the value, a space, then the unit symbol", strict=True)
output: 50342 kWh
